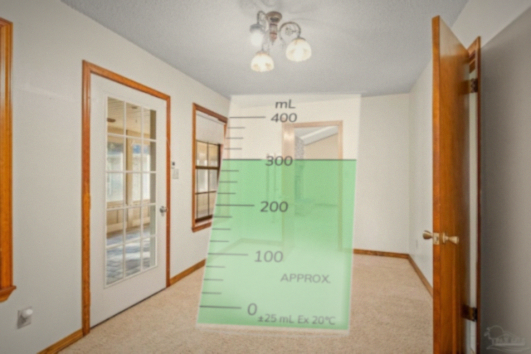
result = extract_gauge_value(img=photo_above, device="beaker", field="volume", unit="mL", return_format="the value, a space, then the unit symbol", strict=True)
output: 300 mL
